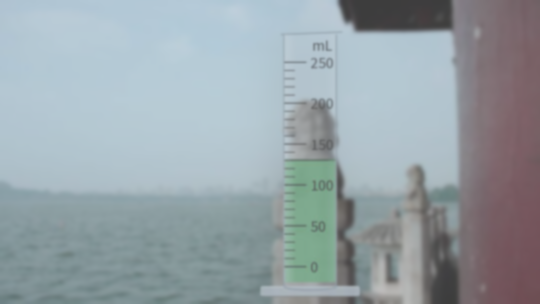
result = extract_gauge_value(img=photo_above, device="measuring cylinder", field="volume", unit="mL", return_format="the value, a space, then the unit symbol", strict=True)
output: 130 mL
